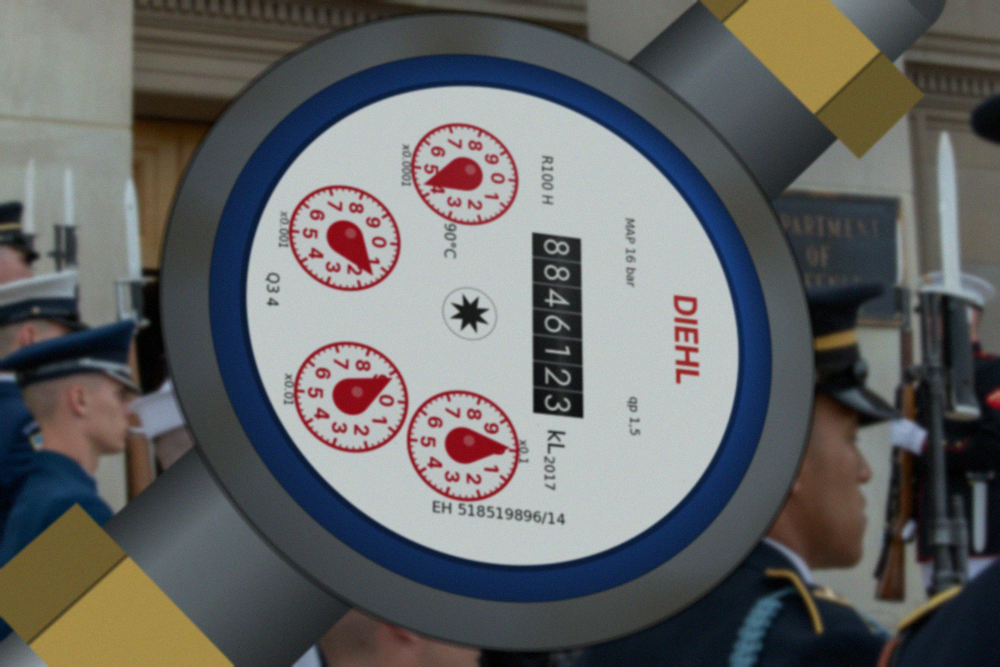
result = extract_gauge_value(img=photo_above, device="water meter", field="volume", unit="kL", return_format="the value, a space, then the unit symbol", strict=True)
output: 8846122.9914 kL
